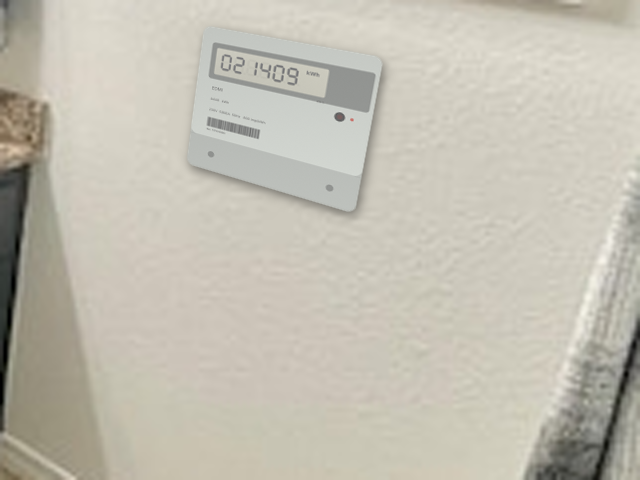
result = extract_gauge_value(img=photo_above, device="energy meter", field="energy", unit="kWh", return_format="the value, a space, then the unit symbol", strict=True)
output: 21409 kWh
